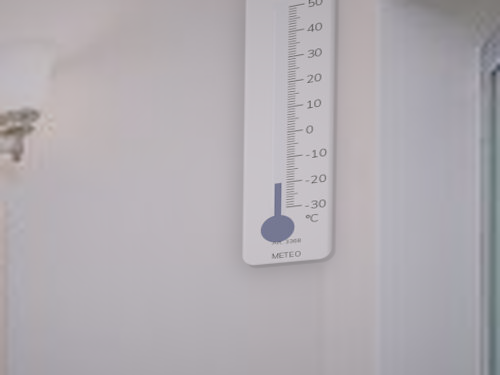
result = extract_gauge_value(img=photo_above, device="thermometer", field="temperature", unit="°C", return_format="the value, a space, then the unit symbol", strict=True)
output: -20 °C
